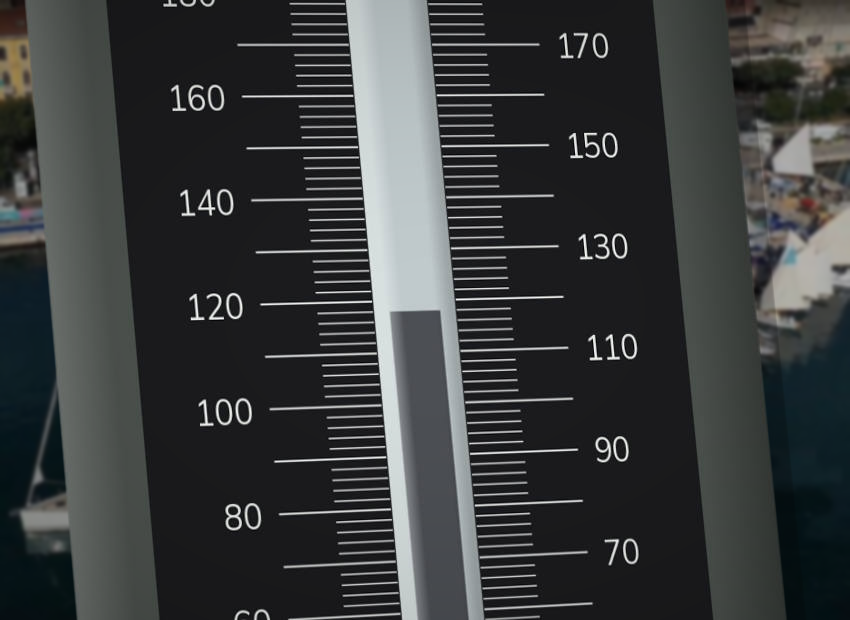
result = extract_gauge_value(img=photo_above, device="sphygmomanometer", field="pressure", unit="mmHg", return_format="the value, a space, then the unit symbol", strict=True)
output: 118 mmHg
